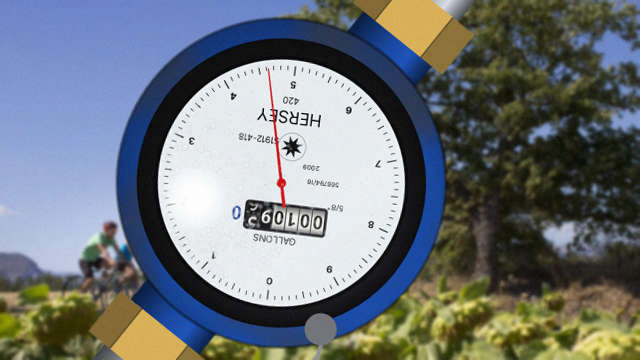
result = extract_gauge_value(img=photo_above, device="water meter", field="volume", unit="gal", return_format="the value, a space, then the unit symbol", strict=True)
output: 10954.6 gal
